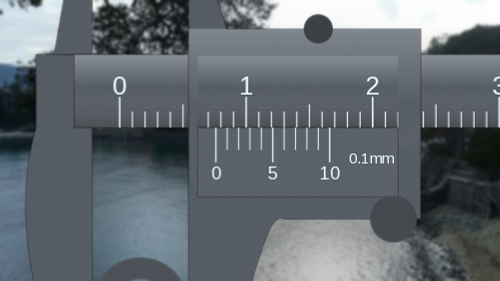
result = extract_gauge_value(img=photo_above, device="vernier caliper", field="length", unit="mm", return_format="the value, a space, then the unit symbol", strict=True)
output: 7.6 mm
